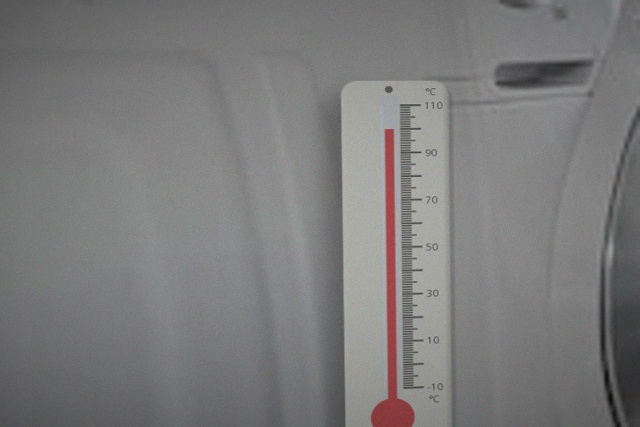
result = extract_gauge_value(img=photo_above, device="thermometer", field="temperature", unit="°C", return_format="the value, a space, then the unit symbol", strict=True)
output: 100 °C
